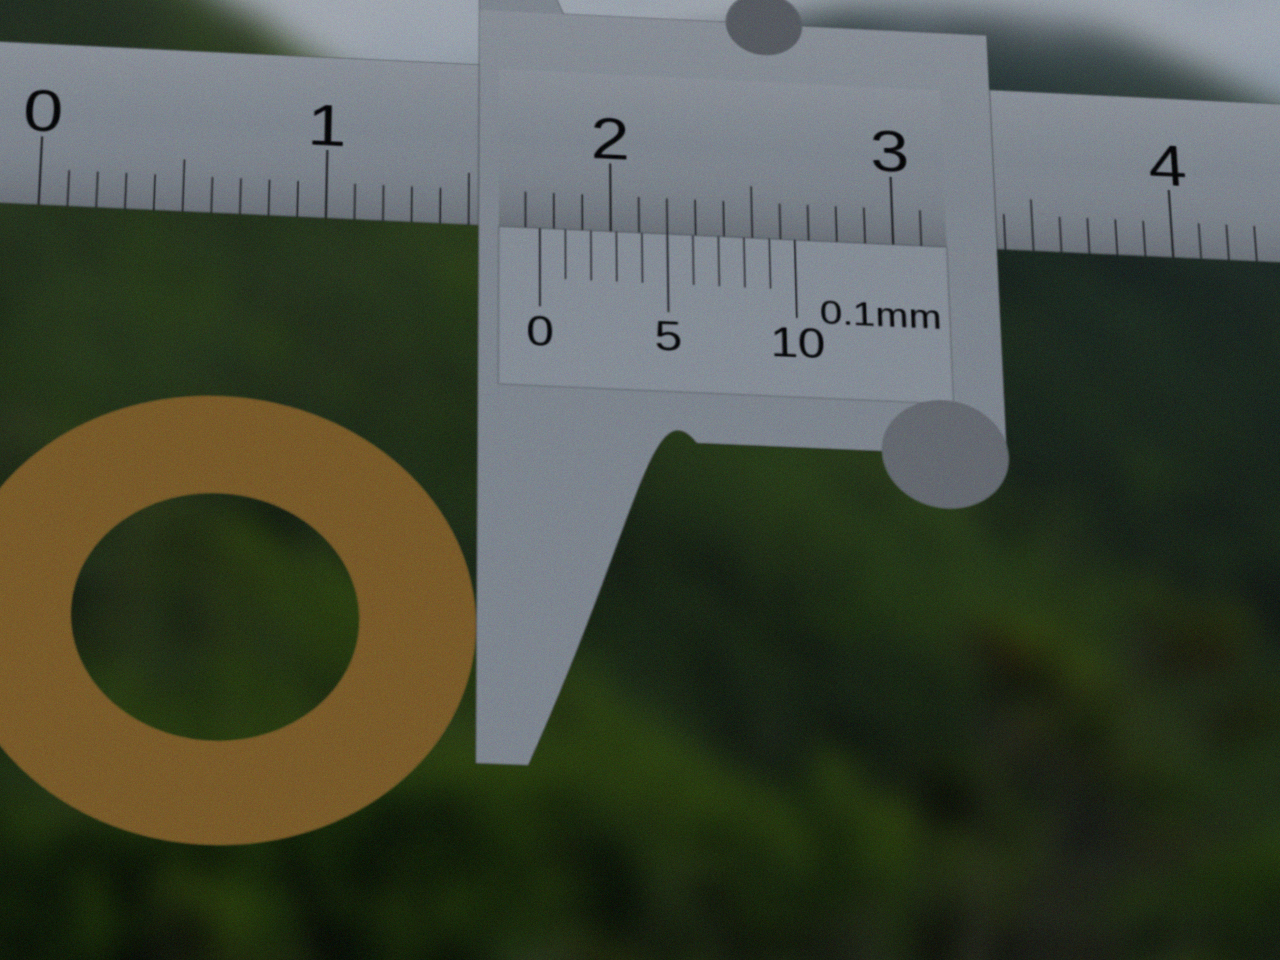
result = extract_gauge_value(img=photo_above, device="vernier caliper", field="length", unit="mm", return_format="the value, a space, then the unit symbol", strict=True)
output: 17.5 mm
